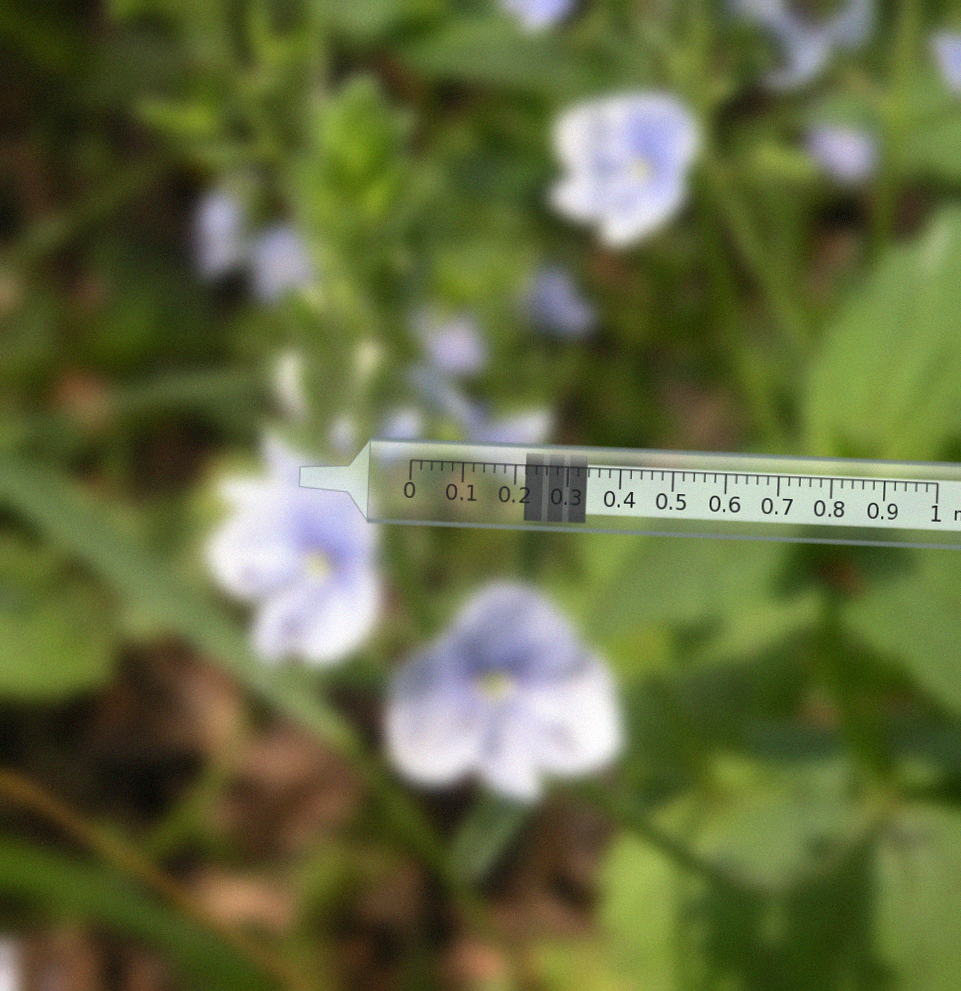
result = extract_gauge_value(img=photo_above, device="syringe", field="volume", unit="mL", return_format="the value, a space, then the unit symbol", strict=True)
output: 0.22 mL
